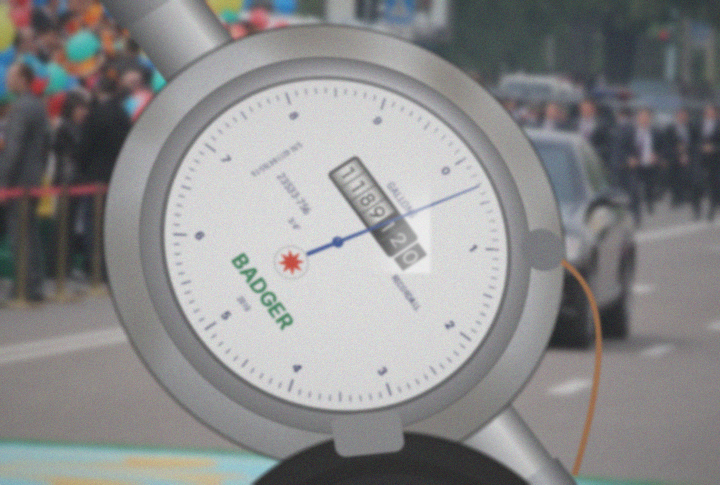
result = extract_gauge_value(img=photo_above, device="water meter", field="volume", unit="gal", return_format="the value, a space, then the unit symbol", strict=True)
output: 1189120.3 gal
